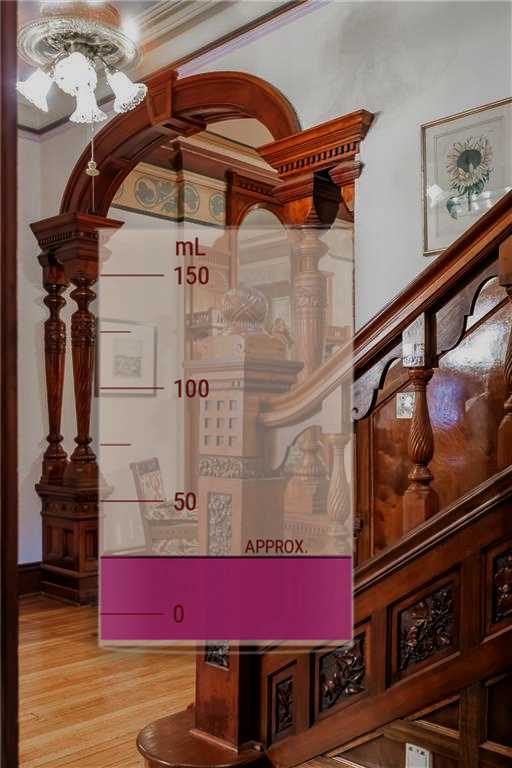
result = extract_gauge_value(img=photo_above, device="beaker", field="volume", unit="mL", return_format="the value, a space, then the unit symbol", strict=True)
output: 25 mL
